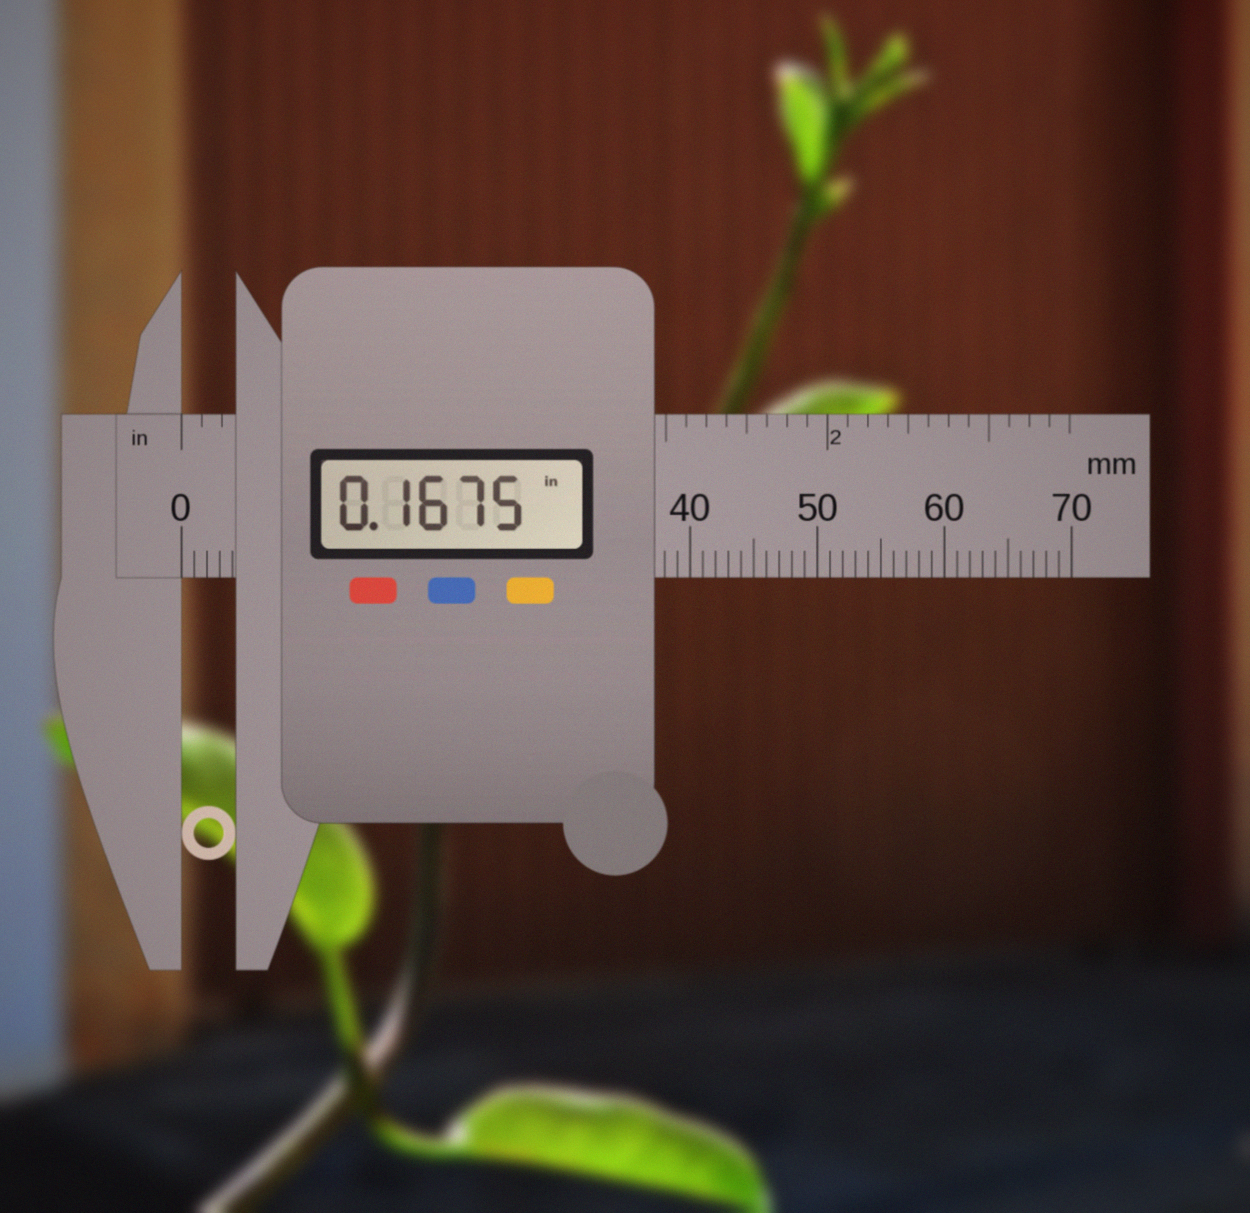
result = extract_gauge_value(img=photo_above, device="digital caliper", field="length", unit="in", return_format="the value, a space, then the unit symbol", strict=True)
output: 0.1675 in
